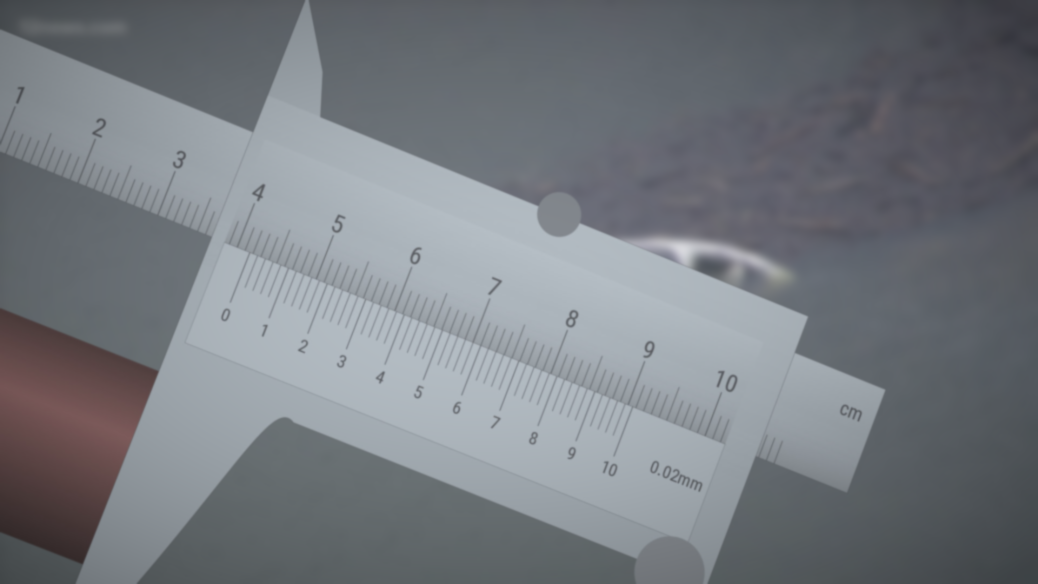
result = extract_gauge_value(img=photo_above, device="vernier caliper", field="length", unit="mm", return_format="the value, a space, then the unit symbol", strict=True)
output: 41.6 mm
